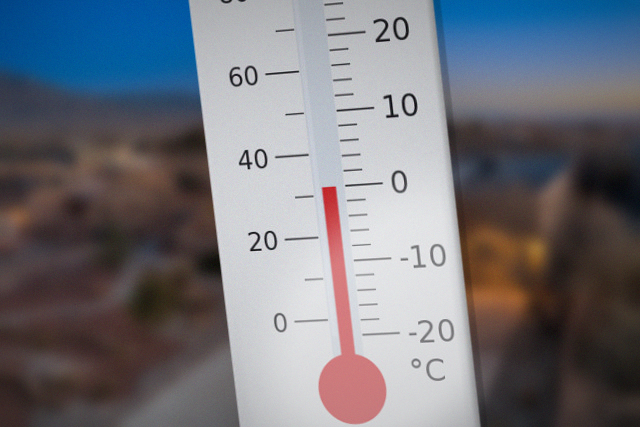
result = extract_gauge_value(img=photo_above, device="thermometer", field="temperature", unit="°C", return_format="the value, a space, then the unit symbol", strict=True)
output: 0 °C
